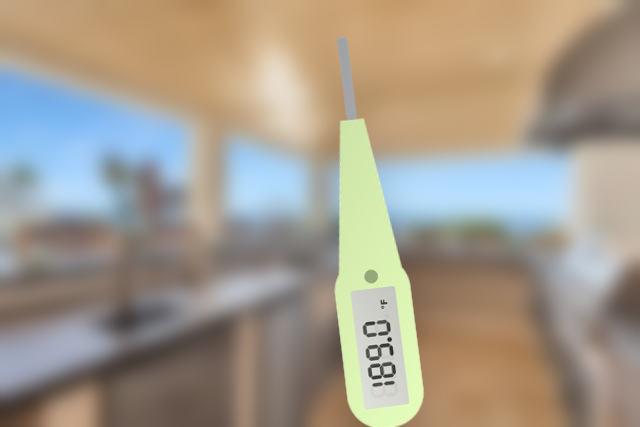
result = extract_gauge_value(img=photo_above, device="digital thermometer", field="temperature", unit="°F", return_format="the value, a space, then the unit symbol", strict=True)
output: 189.0 °F
